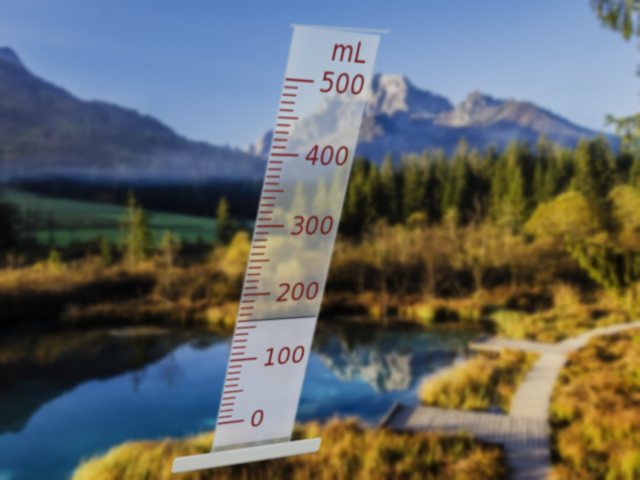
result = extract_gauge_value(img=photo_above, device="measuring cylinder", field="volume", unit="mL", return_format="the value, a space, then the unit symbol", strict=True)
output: 160 mL
